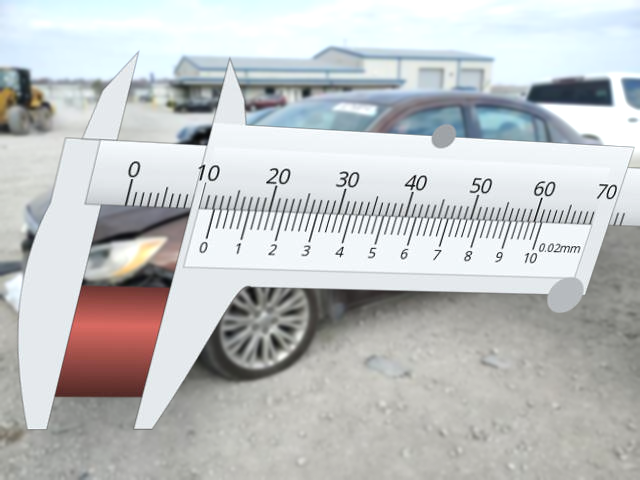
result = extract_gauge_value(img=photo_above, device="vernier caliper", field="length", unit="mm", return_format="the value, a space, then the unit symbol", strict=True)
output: 12.2 mm
